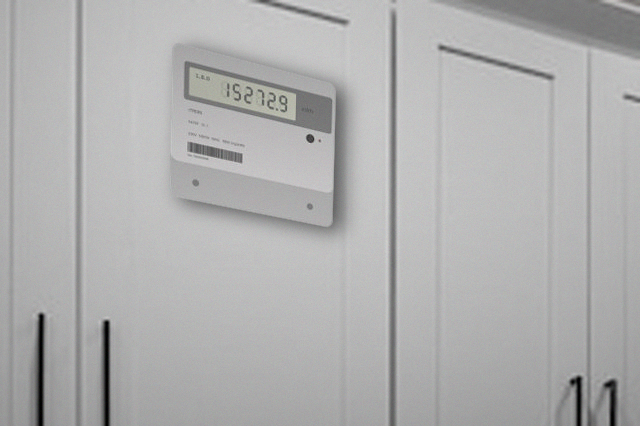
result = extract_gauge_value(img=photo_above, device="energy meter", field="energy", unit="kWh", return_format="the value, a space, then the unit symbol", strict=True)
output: 15272.9 kWh
